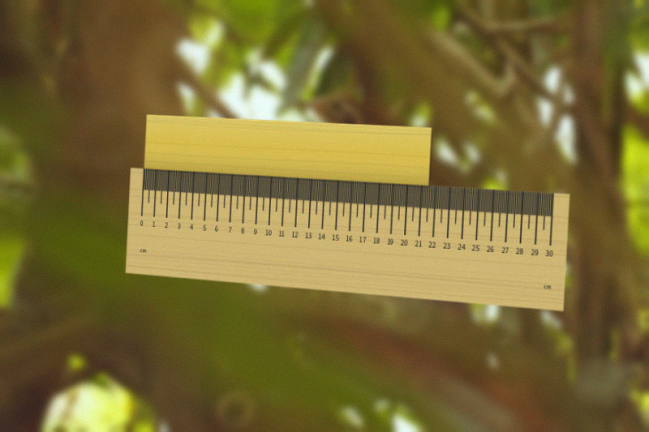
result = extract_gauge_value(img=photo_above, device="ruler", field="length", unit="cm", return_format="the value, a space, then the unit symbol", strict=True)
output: 21.5 cm
